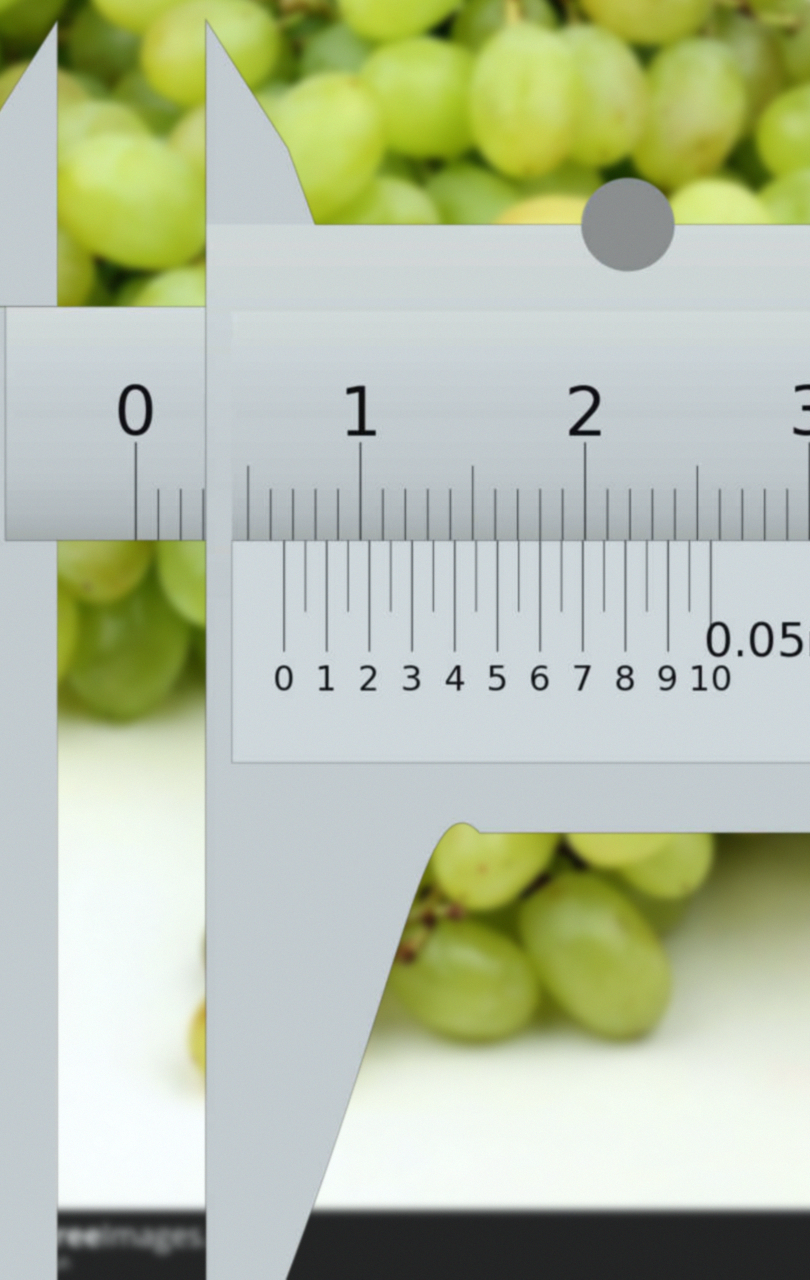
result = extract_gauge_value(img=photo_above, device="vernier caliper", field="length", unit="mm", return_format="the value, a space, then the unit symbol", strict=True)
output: 6.6 mm
